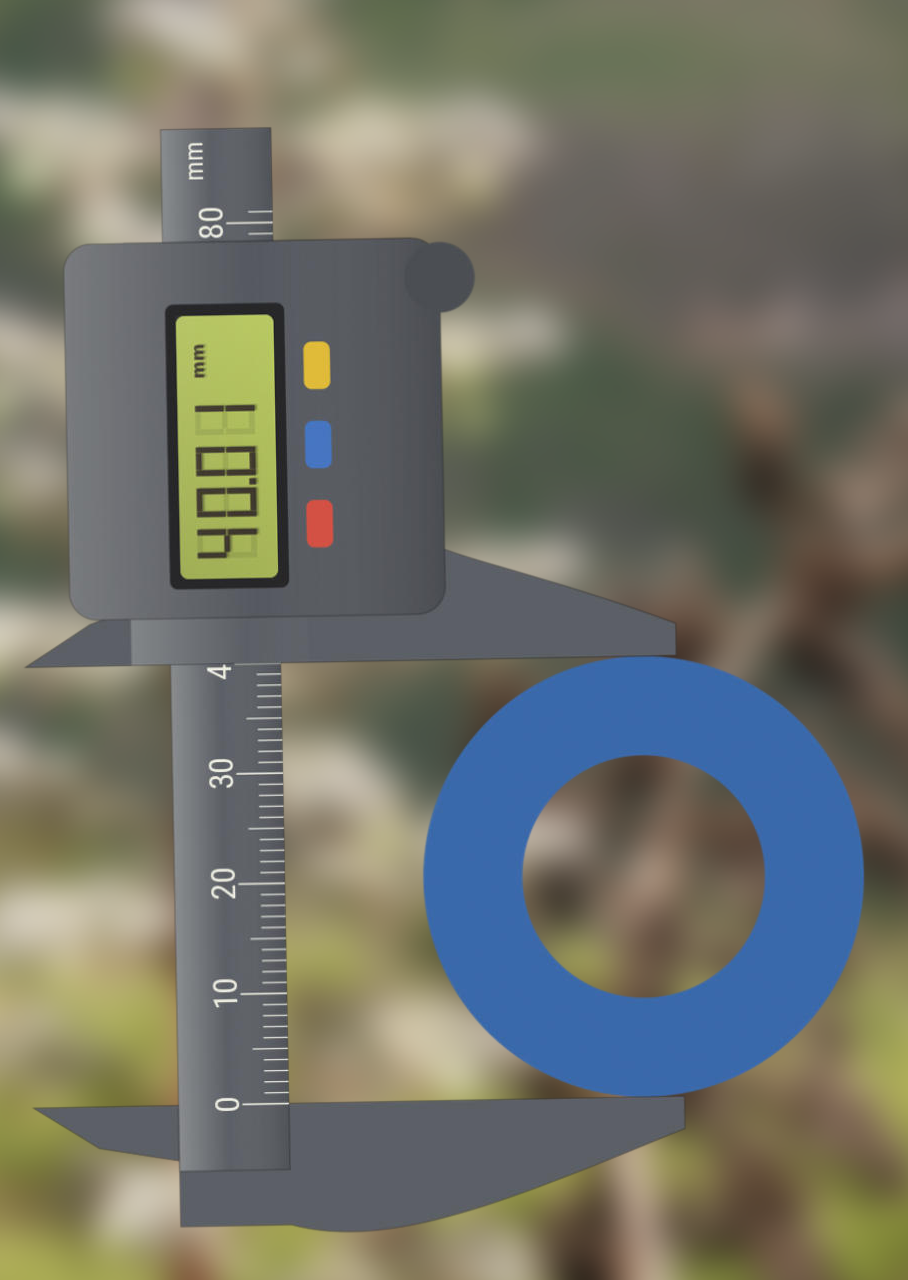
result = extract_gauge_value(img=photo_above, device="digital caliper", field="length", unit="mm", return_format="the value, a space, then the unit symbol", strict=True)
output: 40.01 mm
